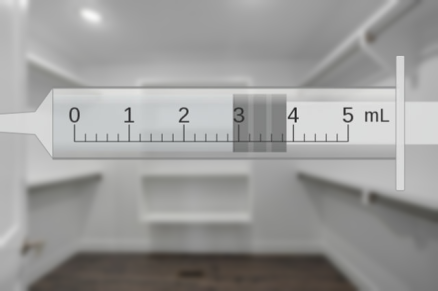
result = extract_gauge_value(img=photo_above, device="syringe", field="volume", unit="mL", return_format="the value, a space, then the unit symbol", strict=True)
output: 2.9 mL
